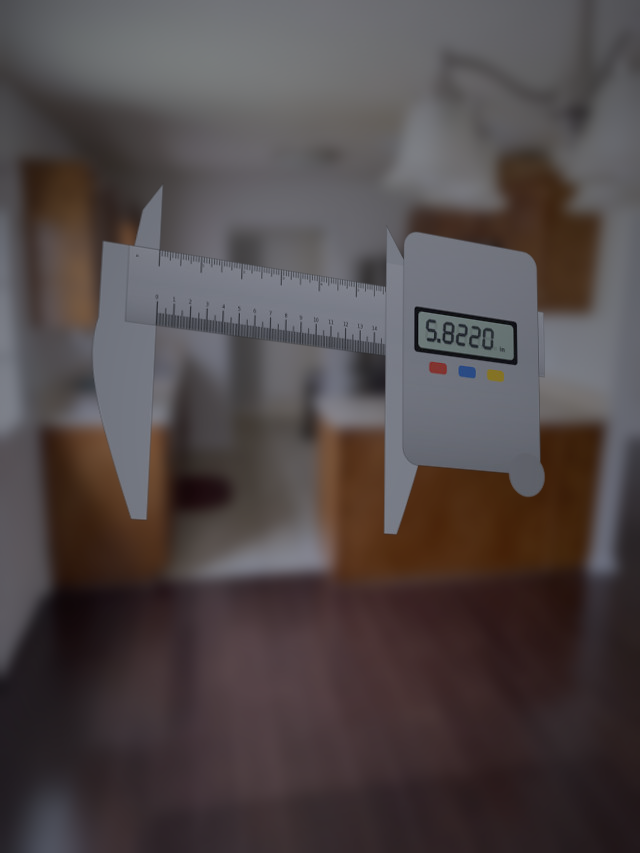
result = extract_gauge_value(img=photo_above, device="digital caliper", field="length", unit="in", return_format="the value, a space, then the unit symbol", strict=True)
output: 5.8220 in
